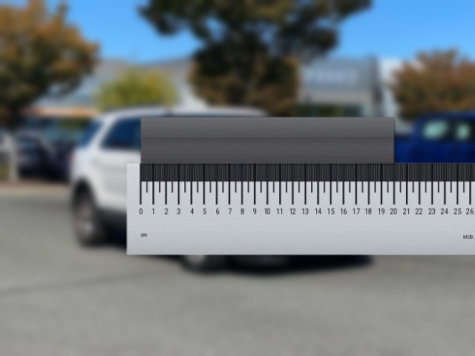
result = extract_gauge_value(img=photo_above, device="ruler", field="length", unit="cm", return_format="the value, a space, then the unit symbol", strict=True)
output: 20 cm
